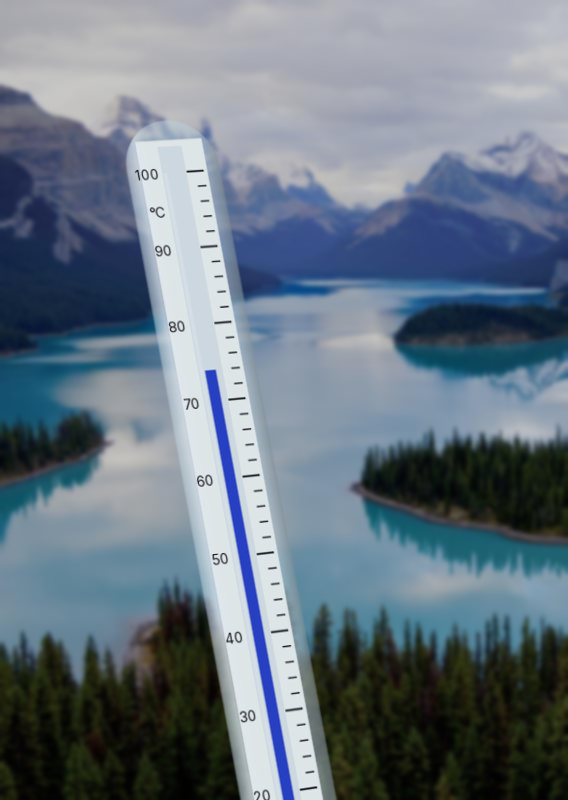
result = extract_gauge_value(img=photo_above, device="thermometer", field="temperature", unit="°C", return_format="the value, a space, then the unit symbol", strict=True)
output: 74 °C
